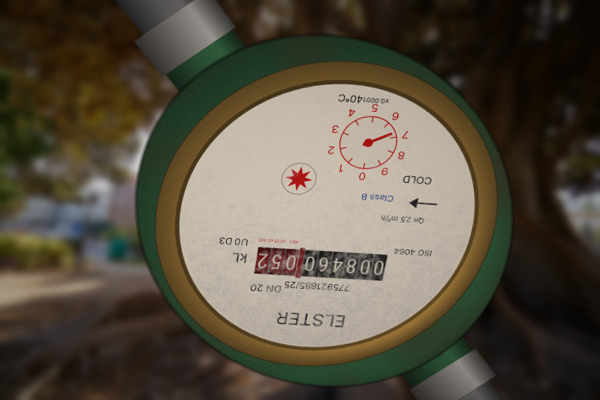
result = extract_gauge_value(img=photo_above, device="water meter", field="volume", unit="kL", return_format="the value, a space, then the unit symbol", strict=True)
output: 8460.0526 kL
